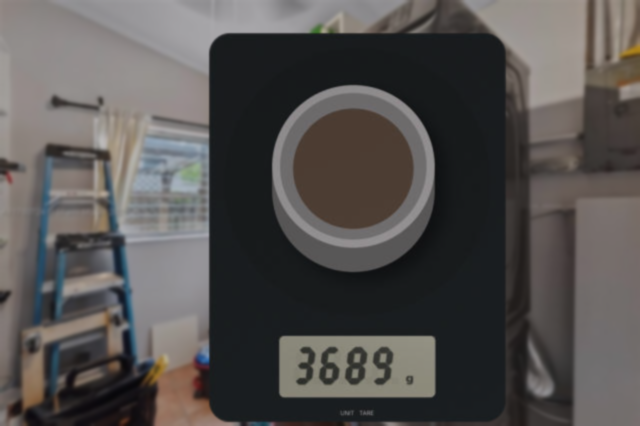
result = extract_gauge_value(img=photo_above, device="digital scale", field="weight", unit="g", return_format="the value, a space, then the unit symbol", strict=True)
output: 3689 g
